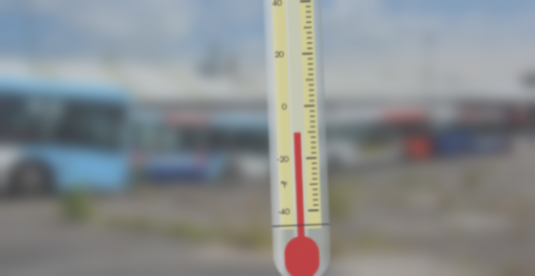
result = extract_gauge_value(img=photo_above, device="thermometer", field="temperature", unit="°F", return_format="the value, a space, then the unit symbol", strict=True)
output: -10 °F
